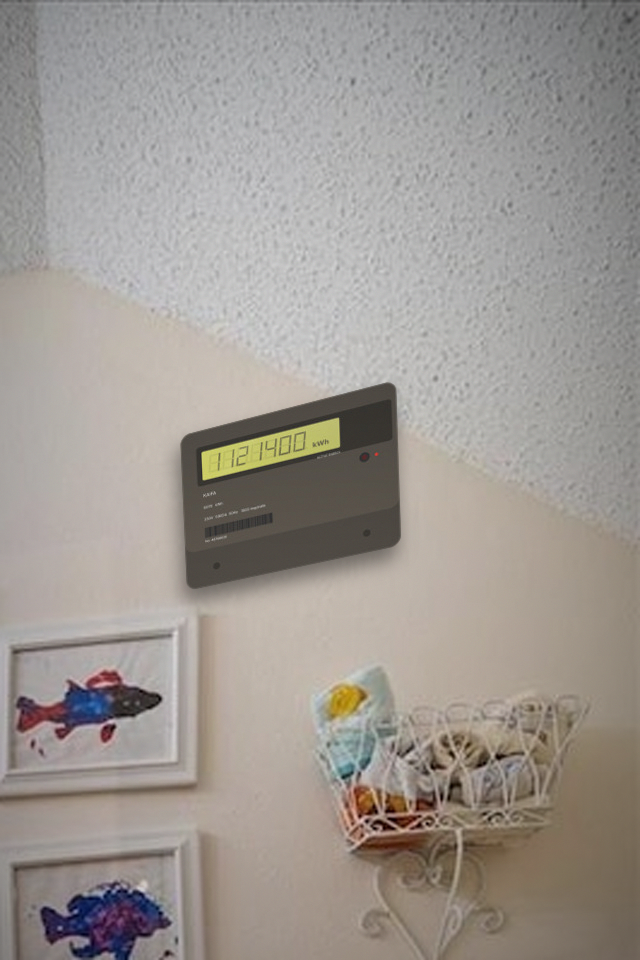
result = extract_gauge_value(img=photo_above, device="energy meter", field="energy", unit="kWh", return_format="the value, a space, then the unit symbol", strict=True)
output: 1121400 kWh
